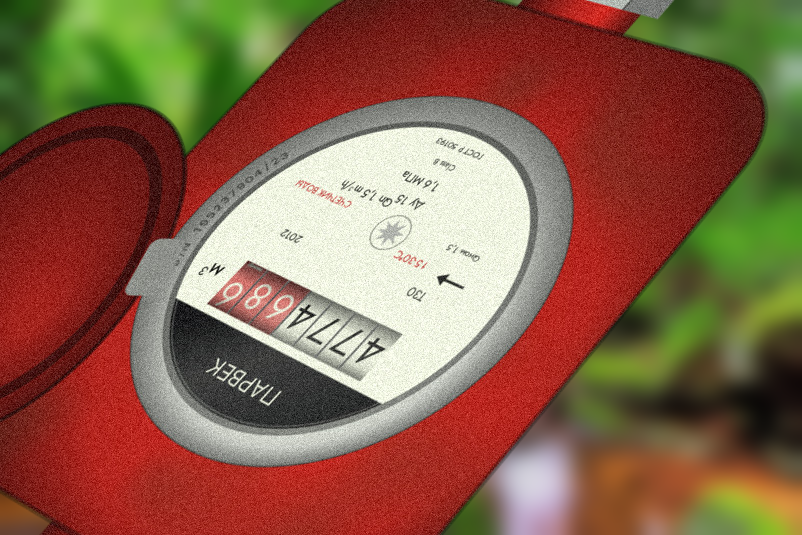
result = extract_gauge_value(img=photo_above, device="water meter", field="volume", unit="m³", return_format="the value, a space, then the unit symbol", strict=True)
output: 4774.686 m³
